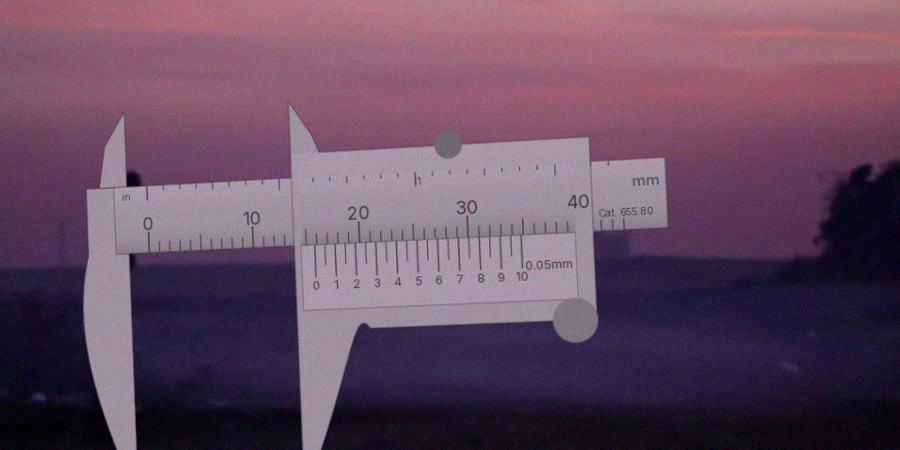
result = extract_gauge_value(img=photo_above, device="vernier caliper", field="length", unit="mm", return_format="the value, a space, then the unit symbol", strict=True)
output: 15.8 mm
